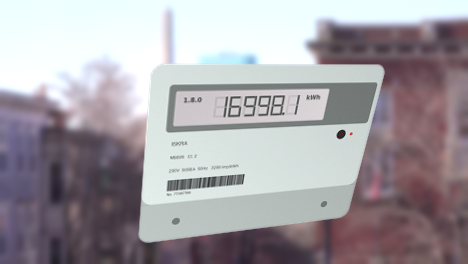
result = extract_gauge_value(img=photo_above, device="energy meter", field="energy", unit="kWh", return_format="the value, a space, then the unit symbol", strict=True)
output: 16998.1 kWh
